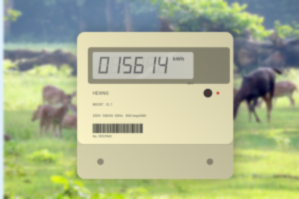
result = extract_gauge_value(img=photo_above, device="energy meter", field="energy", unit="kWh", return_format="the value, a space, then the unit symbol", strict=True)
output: 15614 kWh
